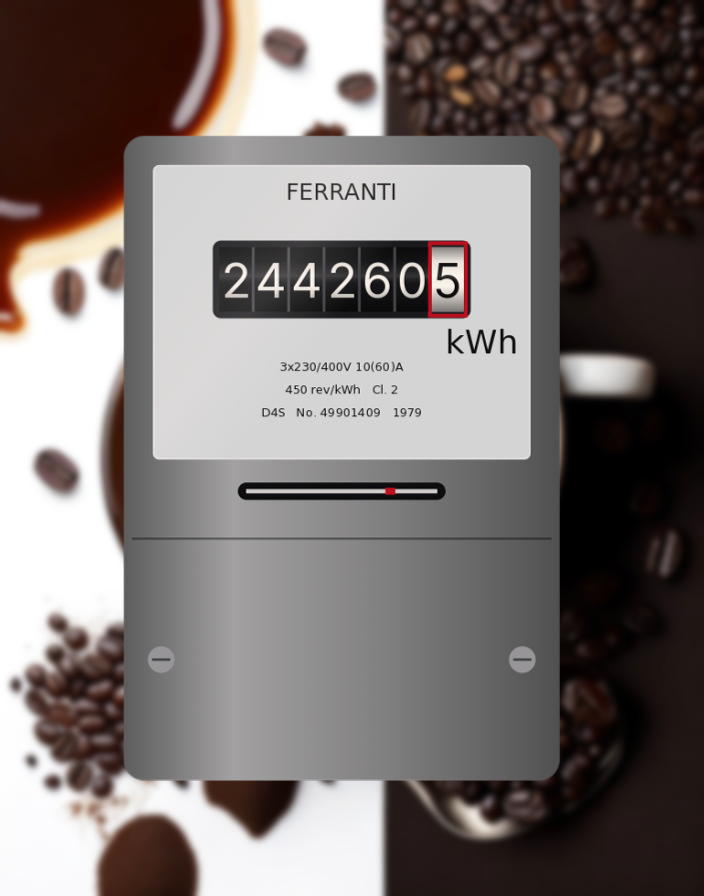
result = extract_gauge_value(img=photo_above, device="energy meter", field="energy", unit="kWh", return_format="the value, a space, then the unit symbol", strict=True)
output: 244260.5 kWh
